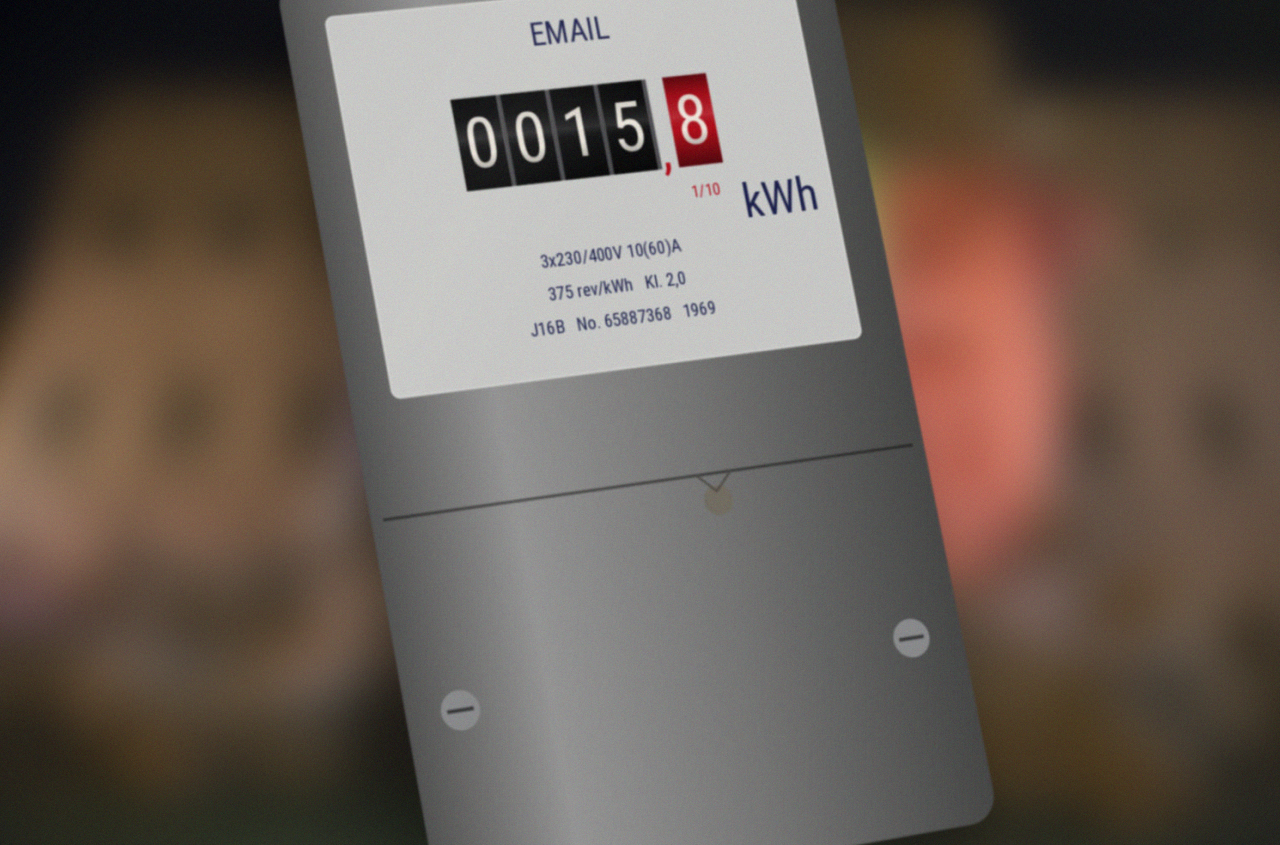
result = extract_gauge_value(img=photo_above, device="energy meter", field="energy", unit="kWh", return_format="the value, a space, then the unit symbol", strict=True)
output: 15.8 kWh
